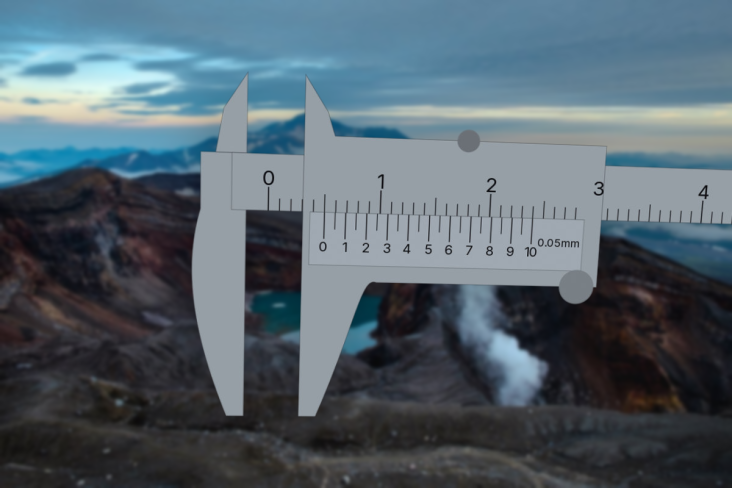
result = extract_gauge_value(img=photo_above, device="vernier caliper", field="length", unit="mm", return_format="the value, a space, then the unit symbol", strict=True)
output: 5.0 mm
